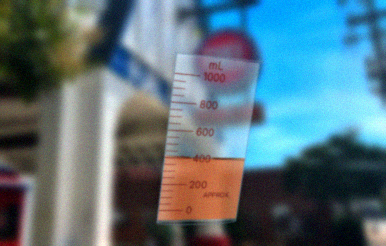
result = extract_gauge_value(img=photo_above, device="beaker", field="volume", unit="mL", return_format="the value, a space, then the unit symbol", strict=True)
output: 400 mL
